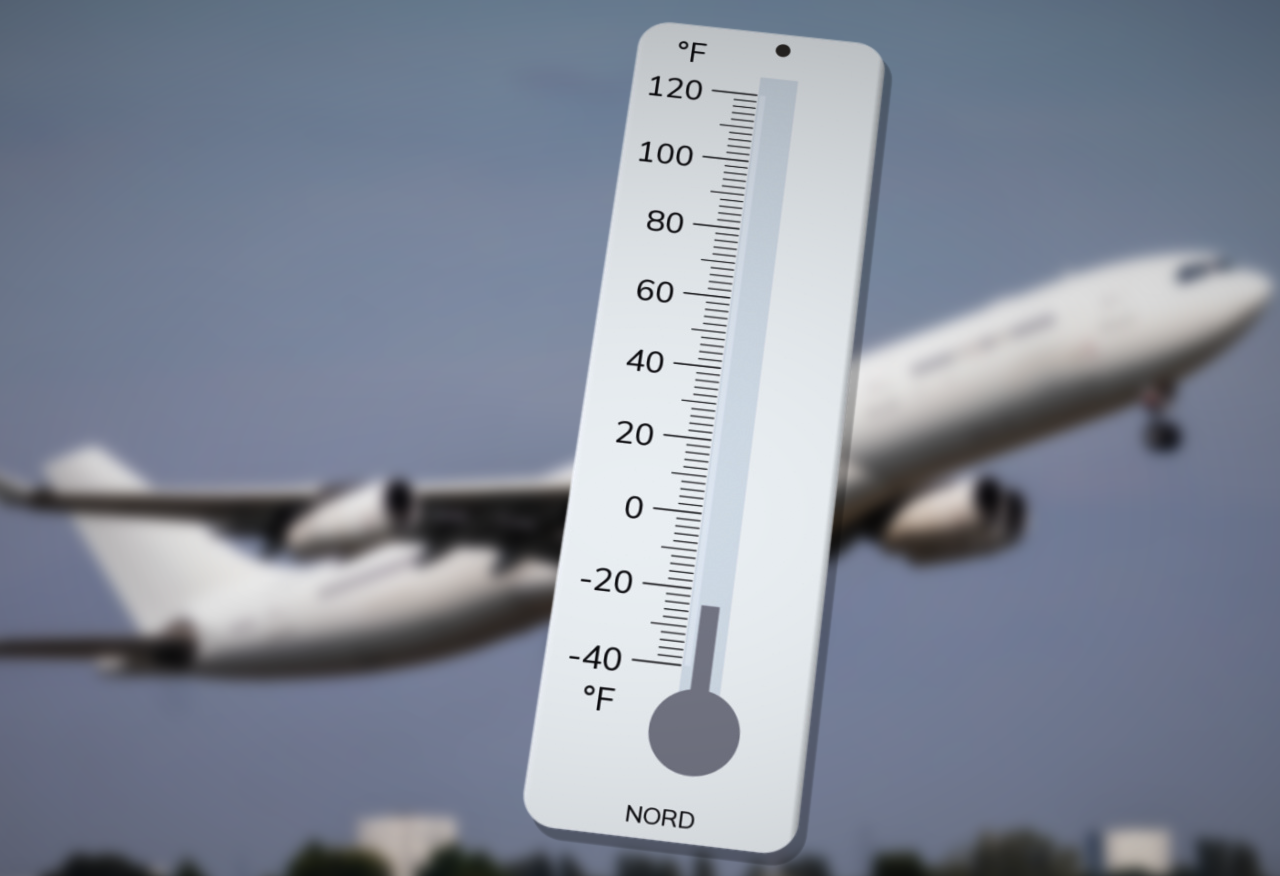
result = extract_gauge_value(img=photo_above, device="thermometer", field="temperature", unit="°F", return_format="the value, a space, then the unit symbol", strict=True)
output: -24 °F
